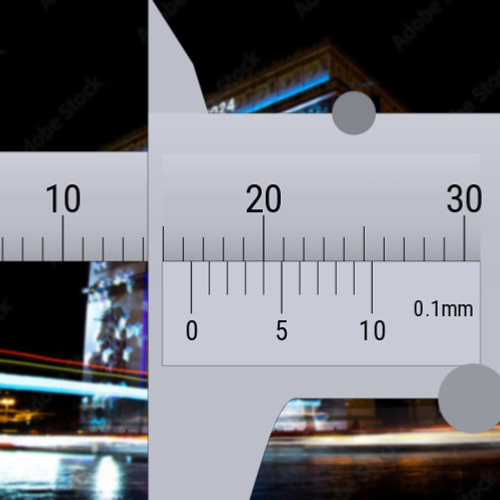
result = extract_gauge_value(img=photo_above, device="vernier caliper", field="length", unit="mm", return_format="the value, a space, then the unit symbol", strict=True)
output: 16.4 mm
